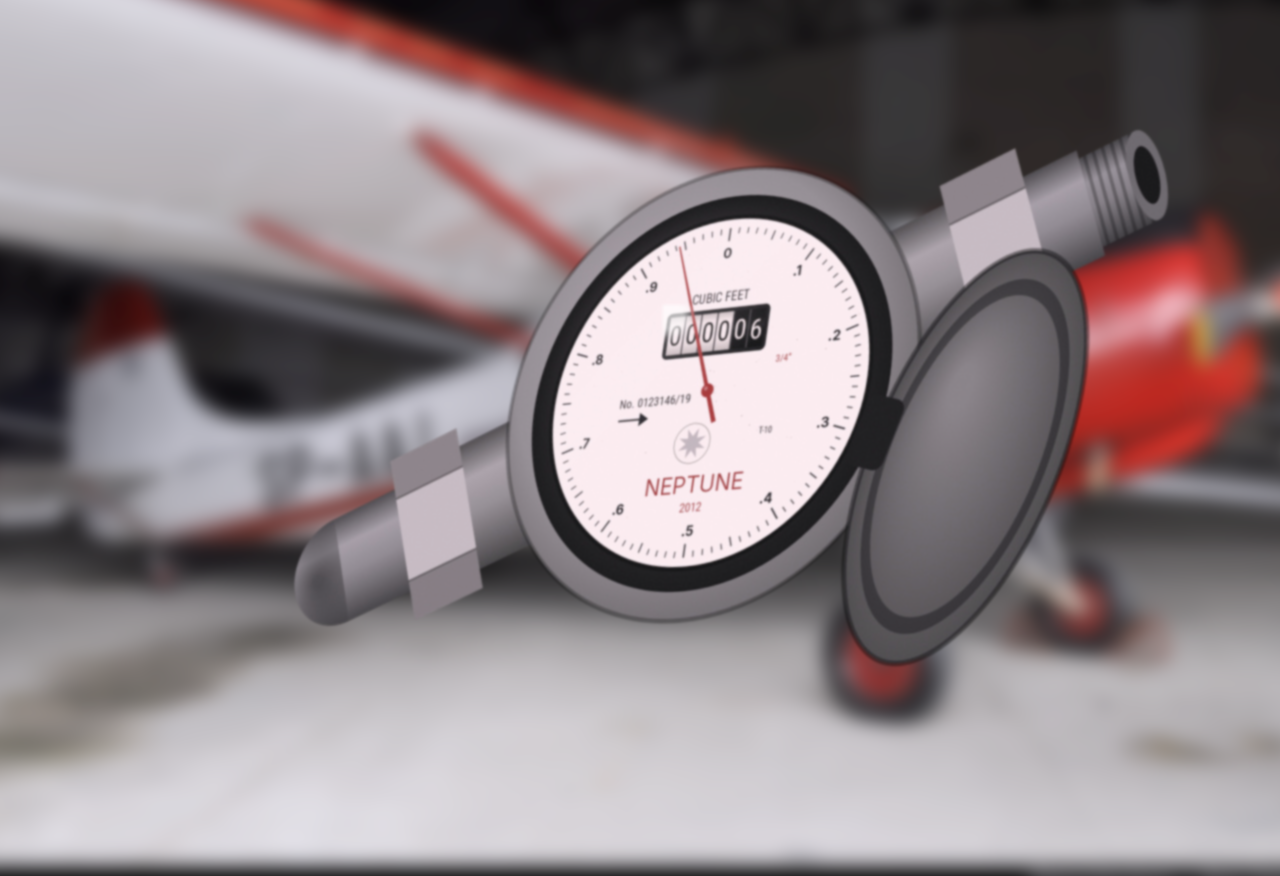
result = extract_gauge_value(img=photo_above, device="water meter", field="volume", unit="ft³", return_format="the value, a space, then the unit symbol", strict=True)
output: 5.94 ft³
